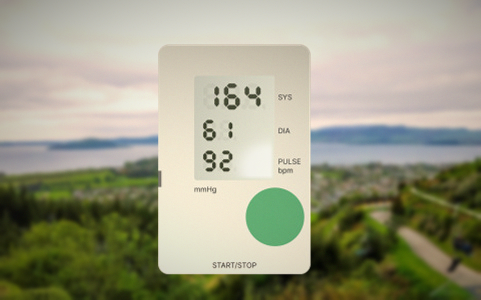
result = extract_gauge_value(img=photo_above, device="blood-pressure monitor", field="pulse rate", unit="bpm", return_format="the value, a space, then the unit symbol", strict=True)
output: 92 bpm
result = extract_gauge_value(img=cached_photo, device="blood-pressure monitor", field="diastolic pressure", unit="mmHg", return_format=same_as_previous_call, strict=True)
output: 61 mmHg
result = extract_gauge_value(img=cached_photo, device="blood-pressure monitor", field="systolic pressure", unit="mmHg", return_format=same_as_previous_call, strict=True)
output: 164 mmHg
